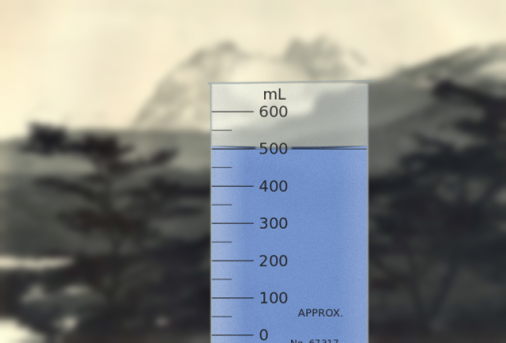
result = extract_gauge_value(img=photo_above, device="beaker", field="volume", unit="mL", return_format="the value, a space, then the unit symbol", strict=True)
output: 500 mL
